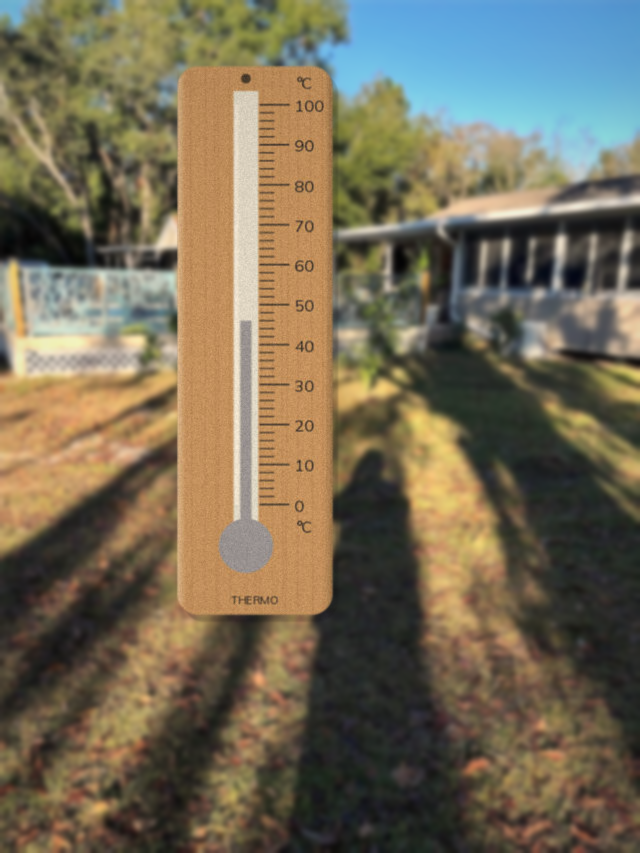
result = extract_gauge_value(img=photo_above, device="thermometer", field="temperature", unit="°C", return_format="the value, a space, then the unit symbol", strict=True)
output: 46 °C
